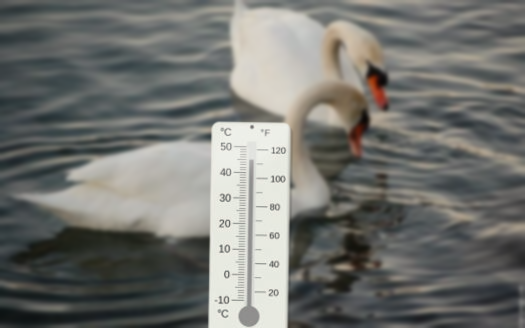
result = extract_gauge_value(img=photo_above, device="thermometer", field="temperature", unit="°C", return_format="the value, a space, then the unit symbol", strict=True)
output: 45 °C
